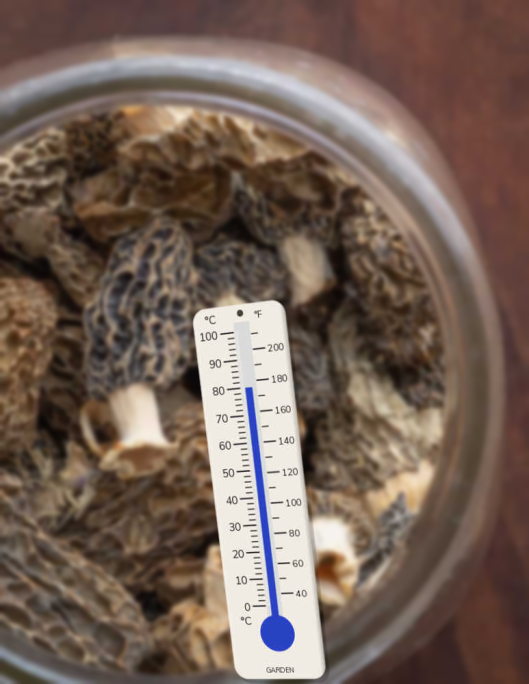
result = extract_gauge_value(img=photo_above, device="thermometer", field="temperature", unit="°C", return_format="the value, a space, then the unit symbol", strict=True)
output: 80 °C
